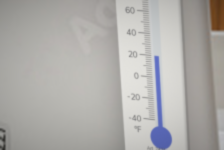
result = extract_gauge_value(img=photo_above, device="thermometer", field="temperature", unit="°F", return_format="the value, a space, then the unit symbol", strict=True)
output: 20 °F
